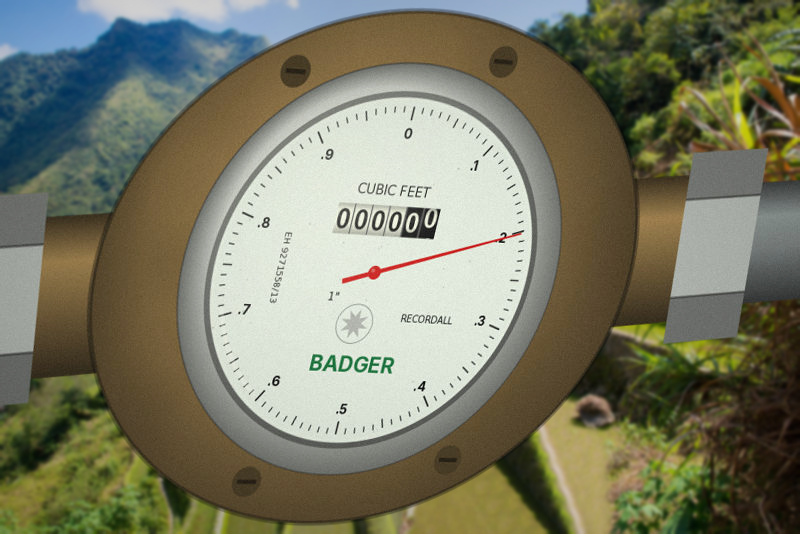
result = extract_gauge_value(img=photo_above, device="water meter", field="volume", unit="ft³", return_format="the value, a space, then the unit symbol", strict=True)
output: 0.20 ft³
